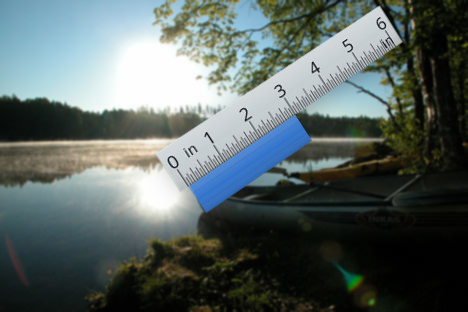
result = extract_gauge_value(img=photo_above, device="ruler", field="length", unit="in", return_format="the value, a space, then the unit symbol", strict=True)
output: 3 in
